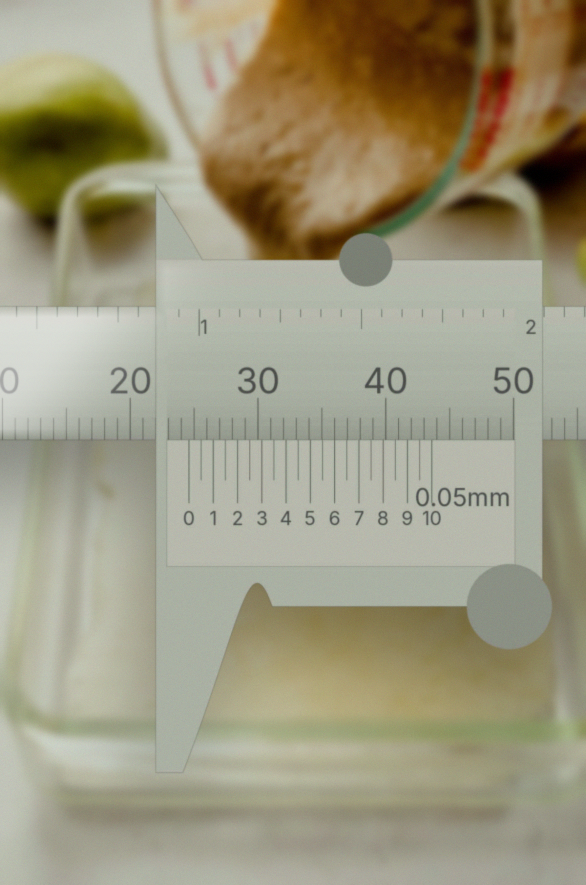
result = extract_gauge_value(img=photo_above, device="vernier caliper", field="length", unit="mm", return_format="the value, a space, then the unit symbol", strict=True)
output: 24.6 mm
